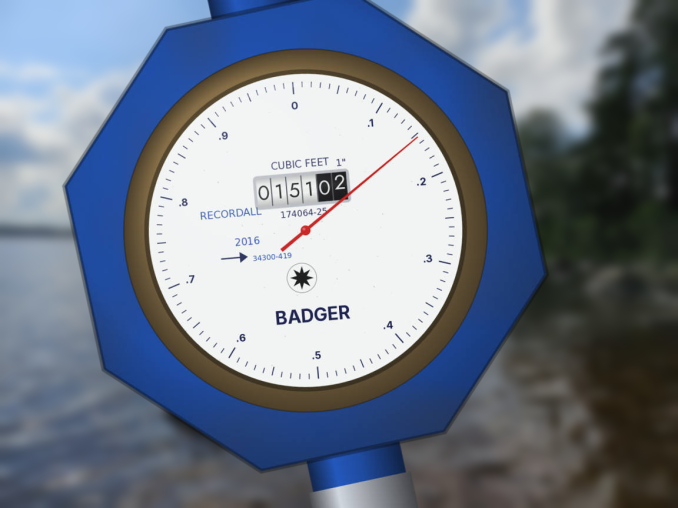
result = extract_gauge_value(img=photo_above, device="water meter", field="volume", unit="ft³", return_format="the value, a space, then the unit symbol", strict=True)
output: 15102.15 ft³
